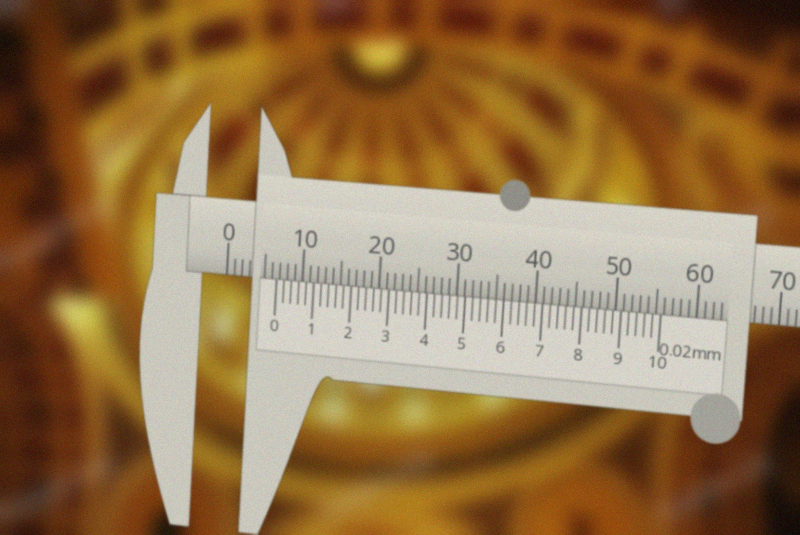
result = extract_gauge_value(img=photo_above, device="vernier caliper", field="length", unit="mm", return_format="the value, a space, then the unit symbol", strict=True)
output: 6.6 mm
